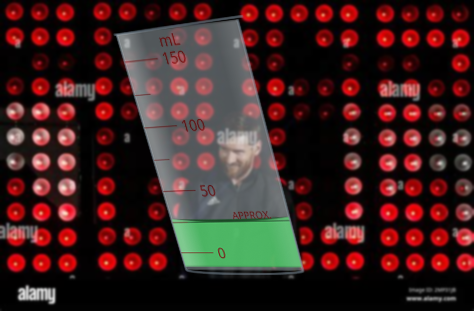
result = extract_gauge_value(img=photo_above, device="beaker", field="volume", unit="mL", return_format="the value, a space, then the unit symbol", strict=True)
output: 25 mL
